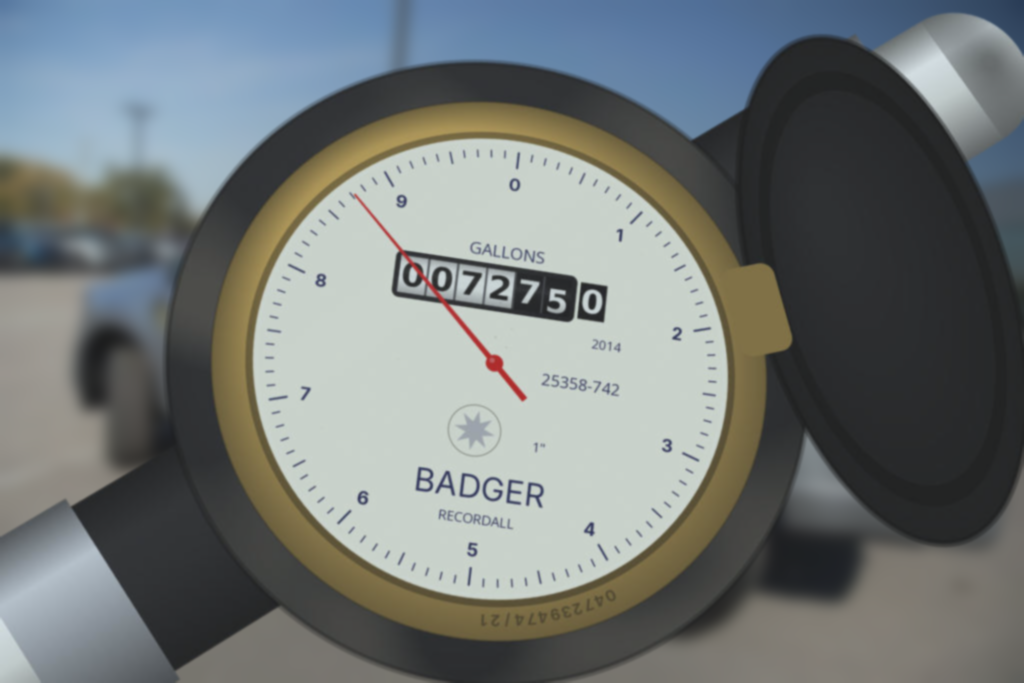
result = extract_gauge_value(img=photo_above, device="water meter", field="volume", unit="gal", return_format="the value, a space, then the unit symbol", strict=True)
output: 72748.7 gal
